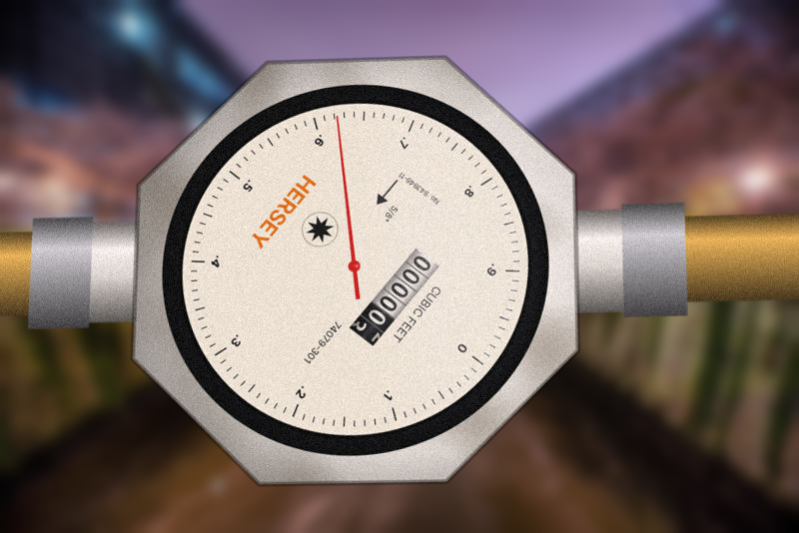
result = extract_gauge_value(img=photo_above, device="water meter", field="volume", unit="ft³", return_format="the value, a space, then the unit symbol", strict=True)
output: 2.62 ft³
